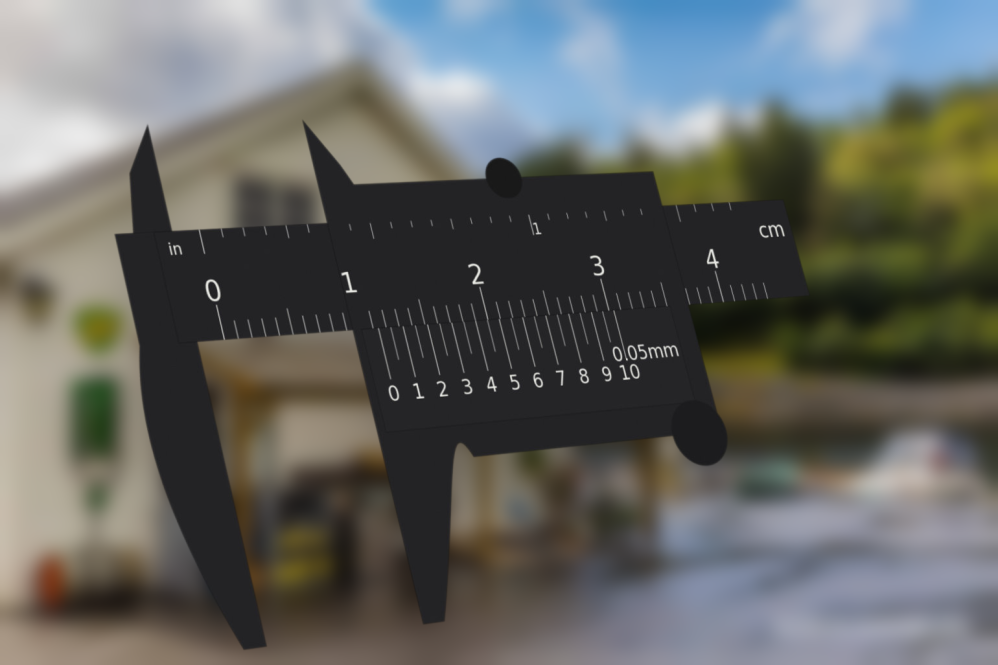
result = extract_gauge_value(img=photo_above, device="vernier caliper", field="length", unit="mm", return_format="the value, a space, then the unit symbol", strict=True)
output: 11.4 mm
